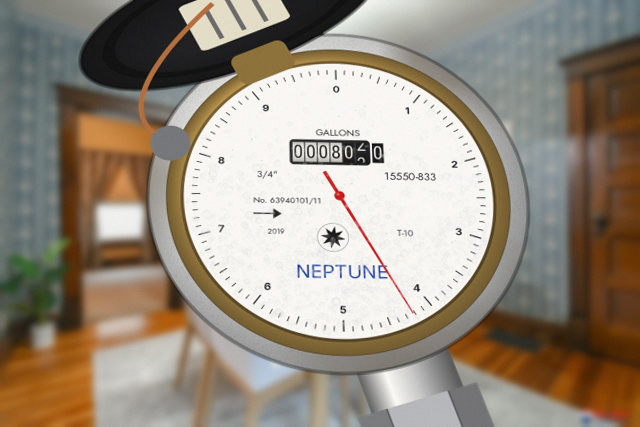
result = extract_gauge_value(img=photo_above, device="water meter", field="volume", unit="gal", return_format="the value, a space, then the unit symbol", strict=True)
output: 8024.2 gal
